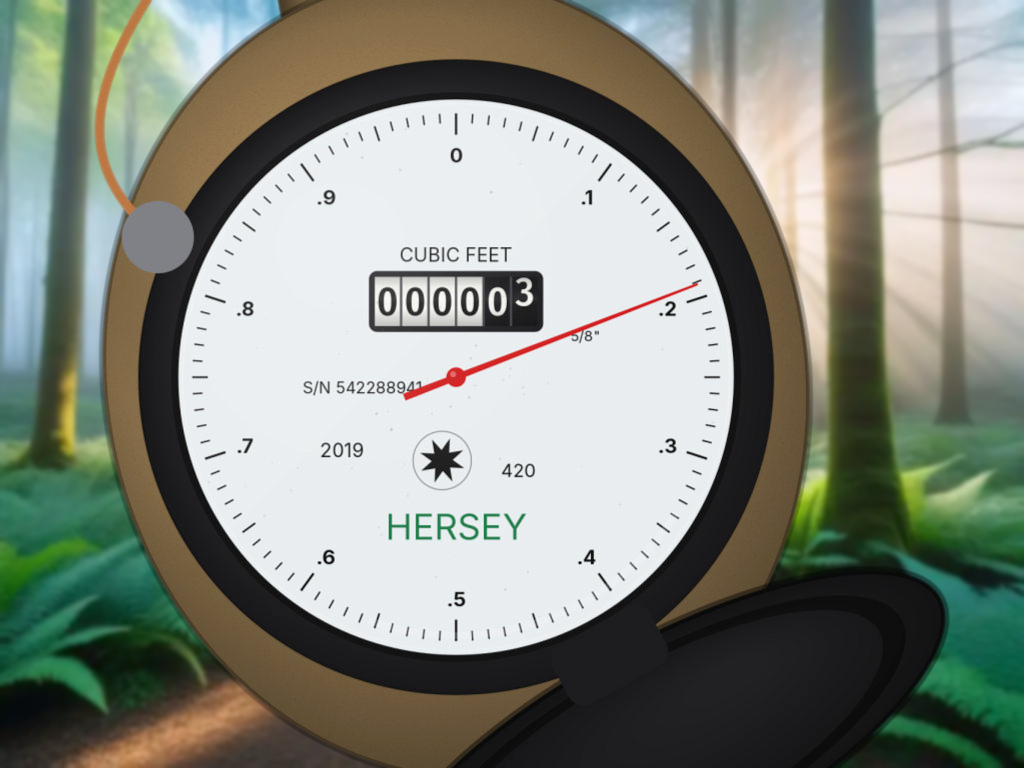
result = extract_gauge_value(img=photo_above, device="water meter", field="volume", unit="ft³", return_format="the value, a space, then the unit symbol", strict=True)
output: 3.19 ft³
